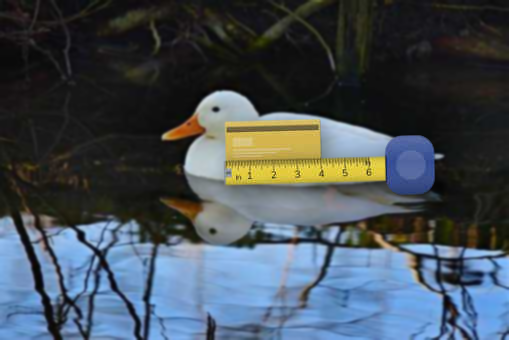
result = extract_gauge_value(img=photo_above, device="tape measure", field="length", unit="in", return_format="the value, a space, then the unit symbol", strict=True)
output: 4 in
